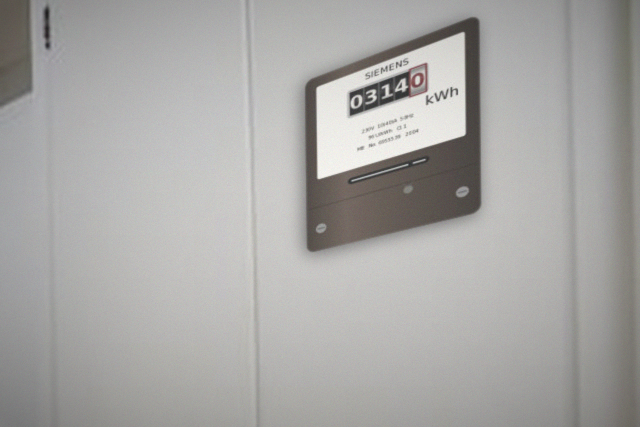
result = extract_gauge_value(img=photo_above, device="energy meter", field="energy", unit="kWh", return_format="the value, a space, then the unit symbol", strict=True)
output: 314.0 kWh
